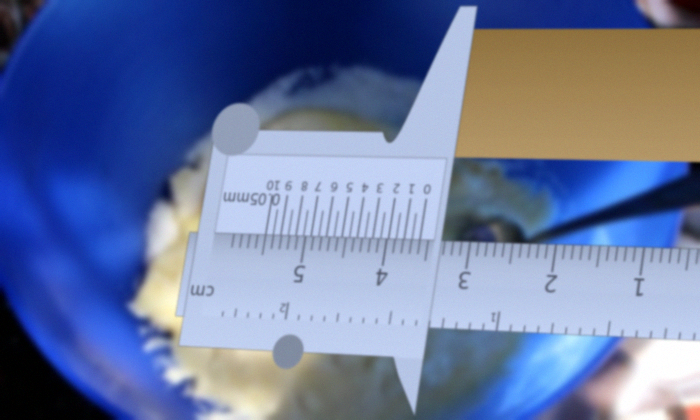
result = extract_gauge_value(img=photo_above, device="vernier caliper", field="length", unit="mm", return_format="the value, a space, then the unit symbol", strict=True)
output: 36.0 mm
